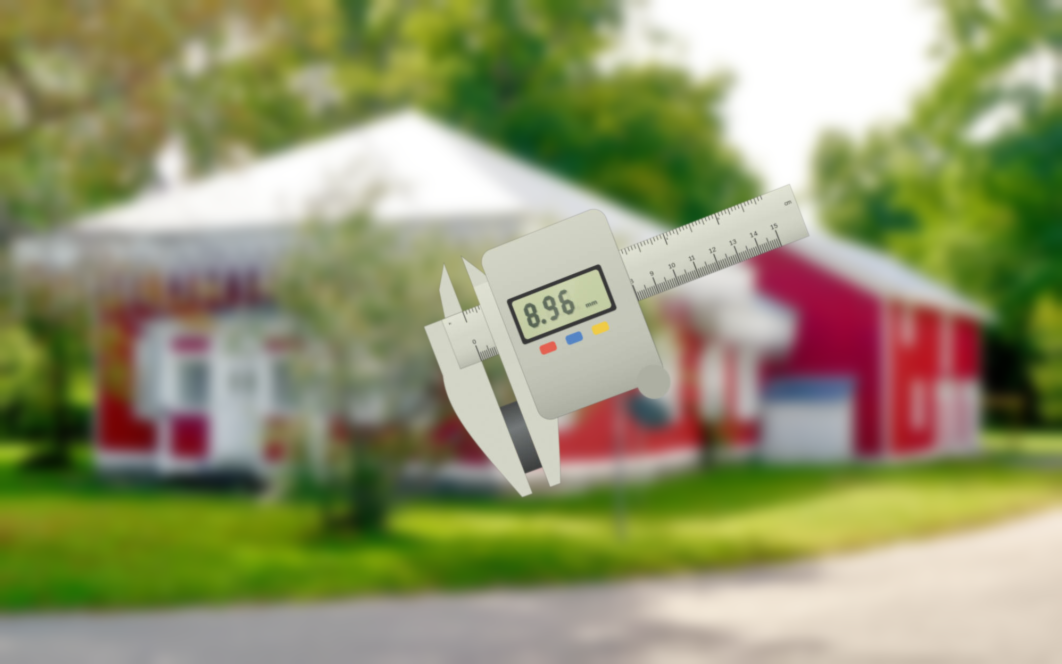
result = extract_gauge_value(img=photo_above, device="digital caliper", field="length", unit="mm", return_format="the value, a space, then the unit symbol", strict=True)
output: 8.96 mm
